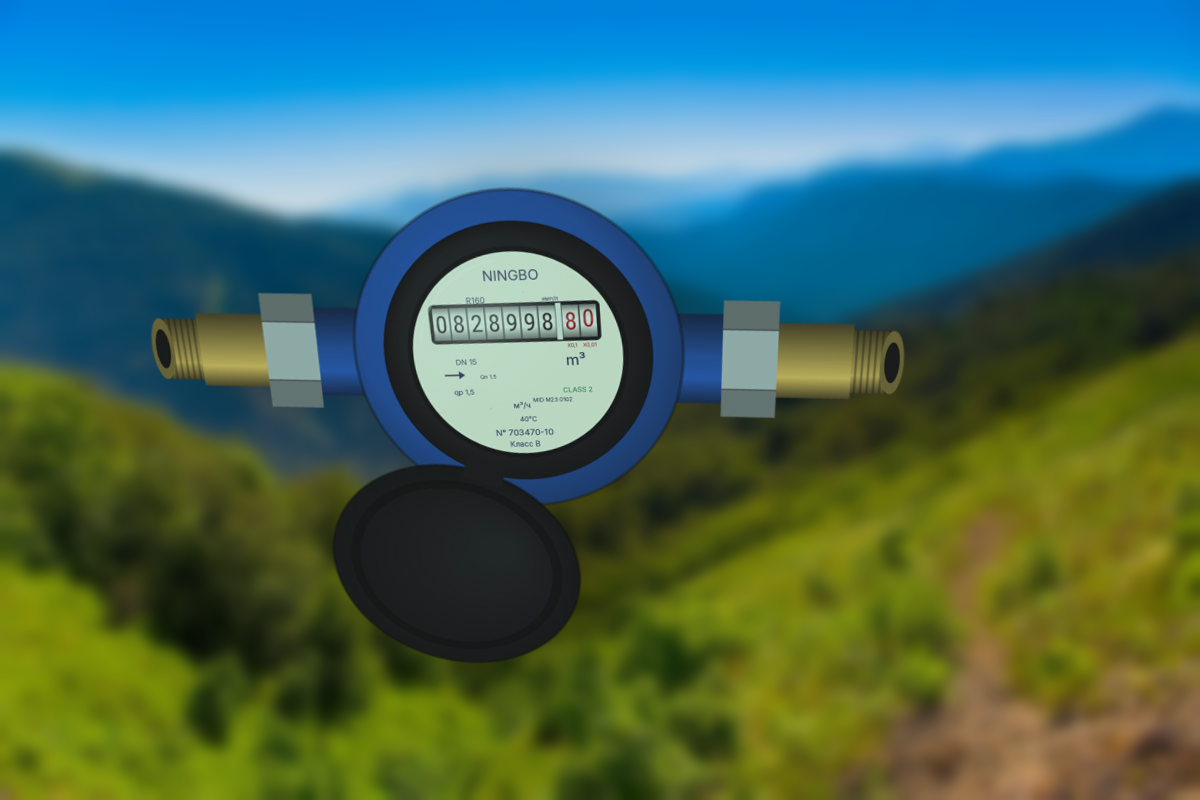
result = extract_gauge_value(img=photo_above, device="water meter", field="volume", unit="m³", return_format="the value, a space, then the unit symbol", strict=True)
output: 828998.80 m³
